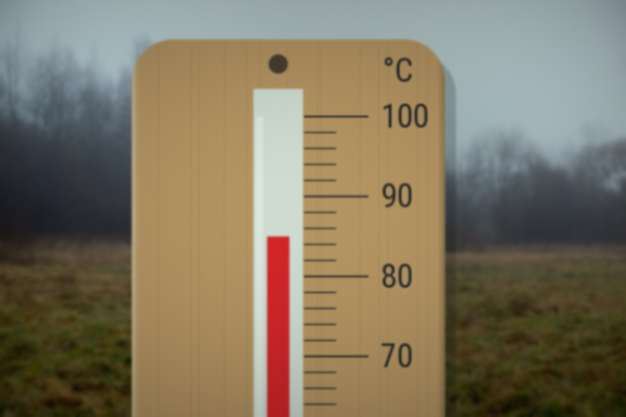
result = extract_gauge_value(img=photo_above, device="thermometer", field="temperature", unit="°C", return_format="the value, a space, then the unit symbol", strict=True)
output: 85 °C
